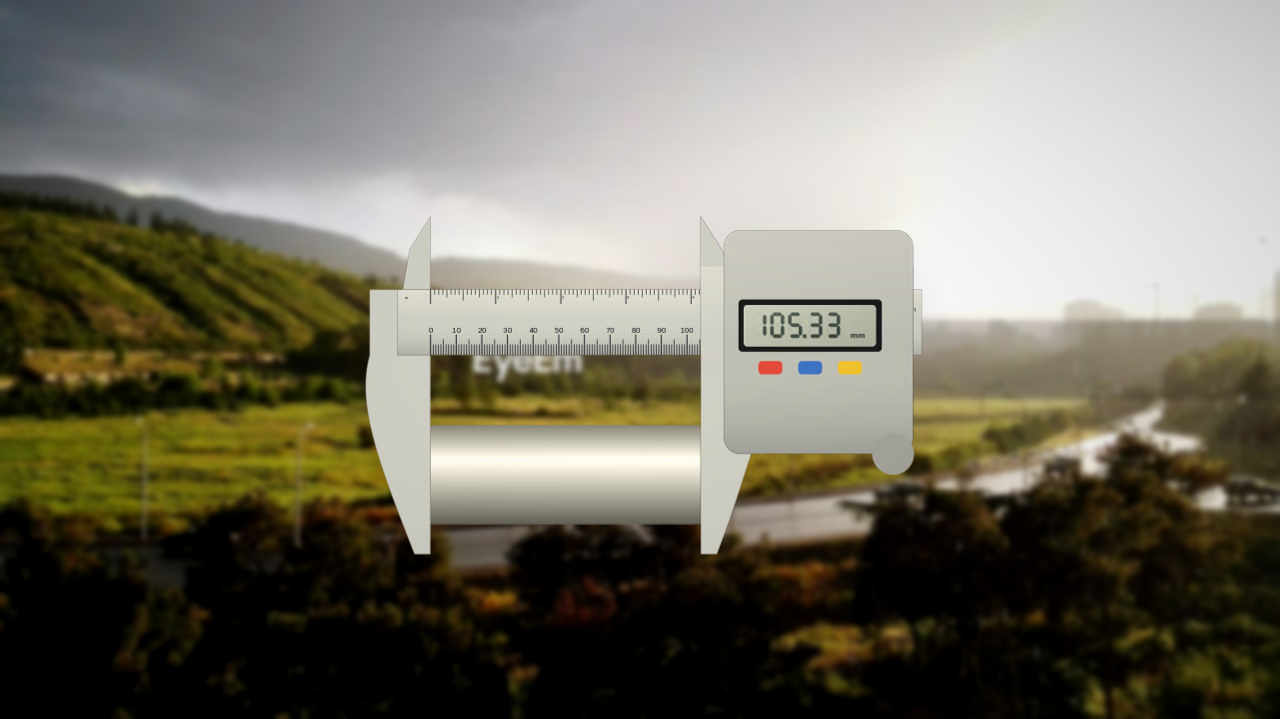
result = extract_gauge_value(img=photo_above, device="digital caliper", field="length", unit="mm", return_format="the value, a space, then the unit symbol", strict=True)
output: 105.33 mm
